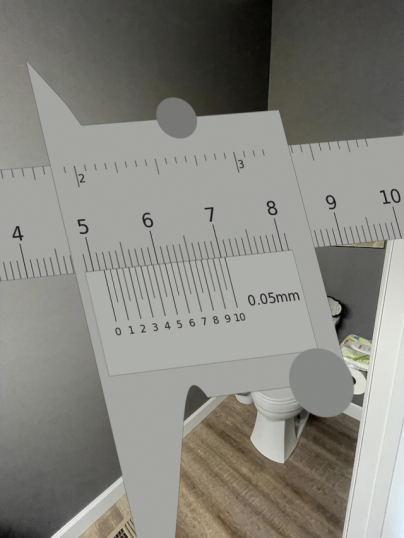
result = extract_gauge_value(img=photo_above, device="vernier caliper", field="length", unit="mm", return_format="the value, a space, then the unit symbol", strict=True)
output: 51.6 mm
